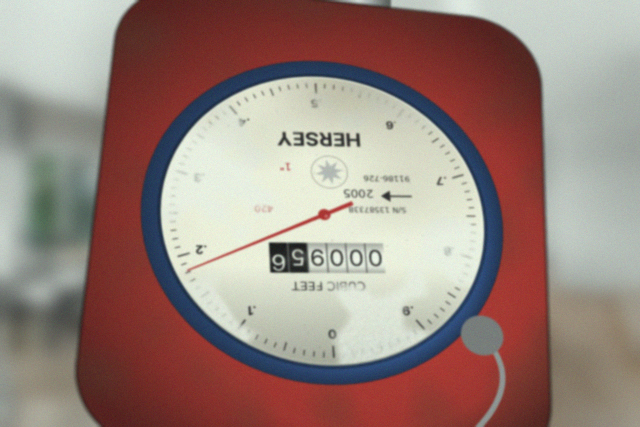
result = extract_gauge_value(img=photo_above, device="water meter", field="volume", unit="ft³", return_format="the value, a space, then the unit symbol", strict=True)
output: 956.18 ft³
